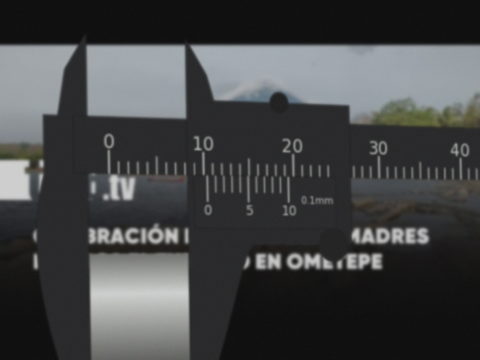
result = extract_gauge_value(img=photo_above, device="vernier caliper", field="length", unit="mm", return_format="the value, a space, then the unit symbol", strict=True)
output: 10.4 mm
